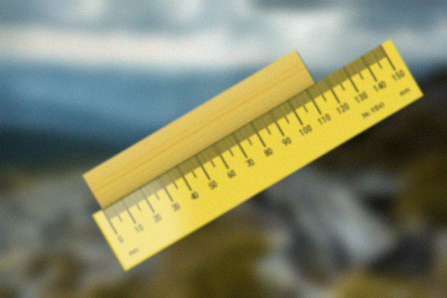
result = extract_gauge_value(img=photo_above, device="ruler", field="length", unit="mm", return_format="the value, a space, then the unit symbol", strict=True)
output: 115 mm
